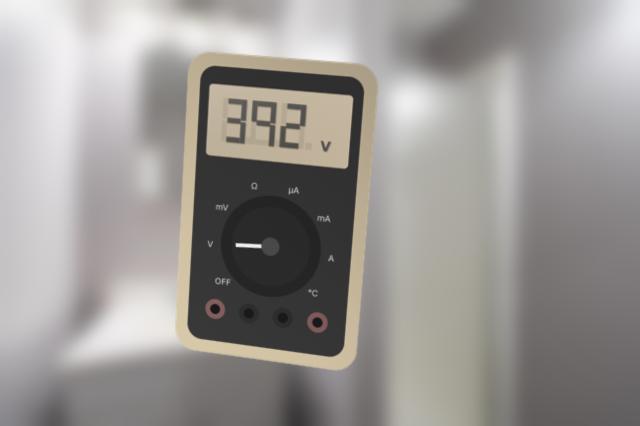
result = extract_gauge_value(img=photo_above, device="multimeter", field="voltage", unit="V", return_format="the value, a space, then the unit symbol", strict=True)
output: 392 V
